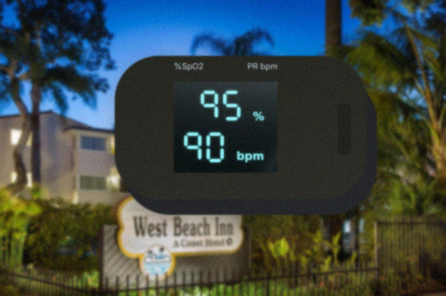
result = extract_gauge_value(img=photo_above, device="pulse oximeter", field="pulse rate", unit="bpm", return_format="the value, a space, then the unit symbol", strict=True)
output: 90 bpm
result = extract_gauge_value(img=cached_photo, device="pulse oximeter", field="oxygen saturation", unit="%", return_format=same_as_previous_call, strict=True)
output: 95 %
